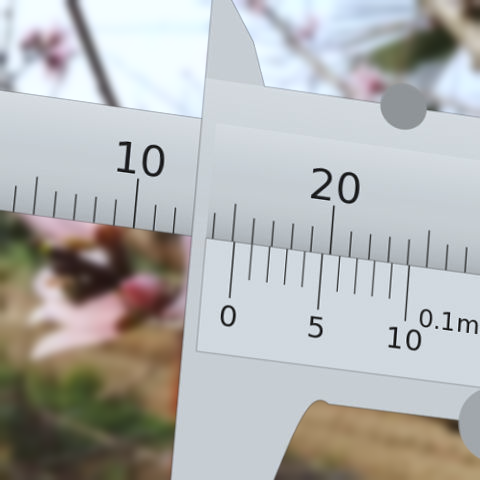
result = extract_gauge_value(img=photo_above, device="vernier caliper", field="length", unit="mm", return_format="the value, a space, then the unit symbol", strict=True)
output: 15.1 mm
